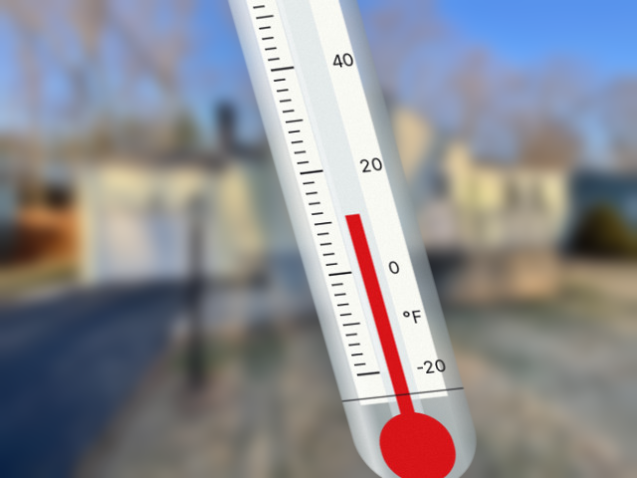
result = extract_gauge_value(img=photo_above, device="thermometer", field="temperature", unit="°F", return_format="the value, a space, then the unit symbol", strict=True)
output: 11 °F
